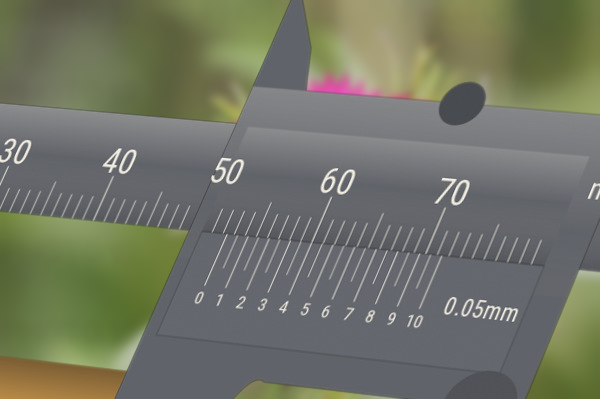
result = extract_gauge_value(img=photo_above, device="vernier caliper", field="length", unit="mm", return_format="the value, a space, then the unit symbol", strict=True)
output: 52.4 mm
